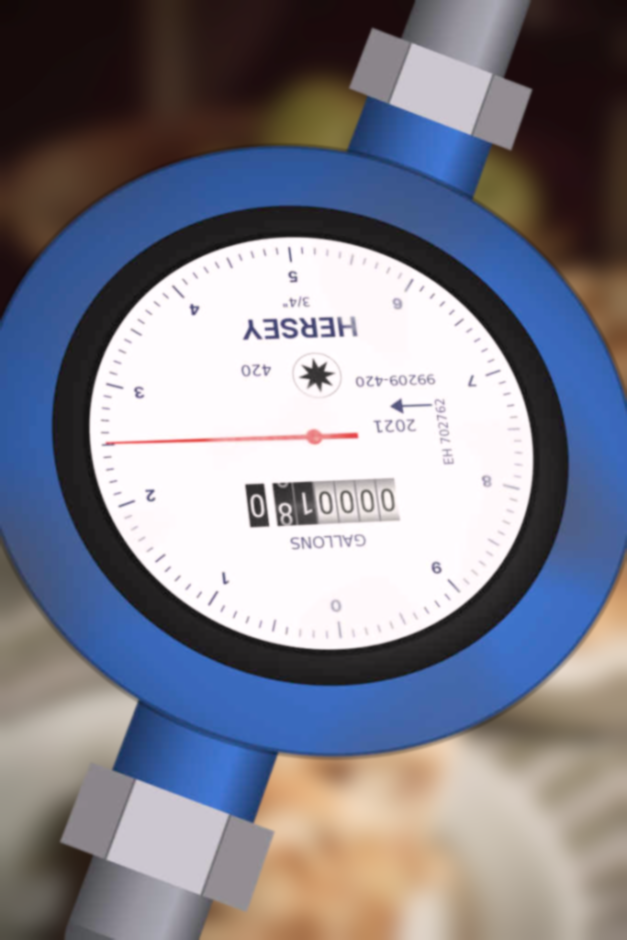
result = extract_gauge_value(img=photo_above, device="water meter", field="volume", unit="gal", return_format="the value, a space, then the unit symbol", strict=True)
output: 182.5 gal
